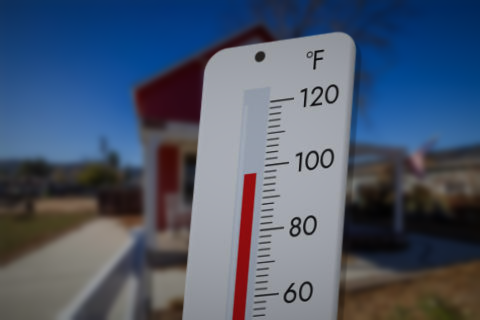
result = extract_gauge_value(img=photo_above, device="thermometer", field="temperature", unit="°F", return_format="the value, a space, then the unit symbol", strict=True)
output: 98 °F
